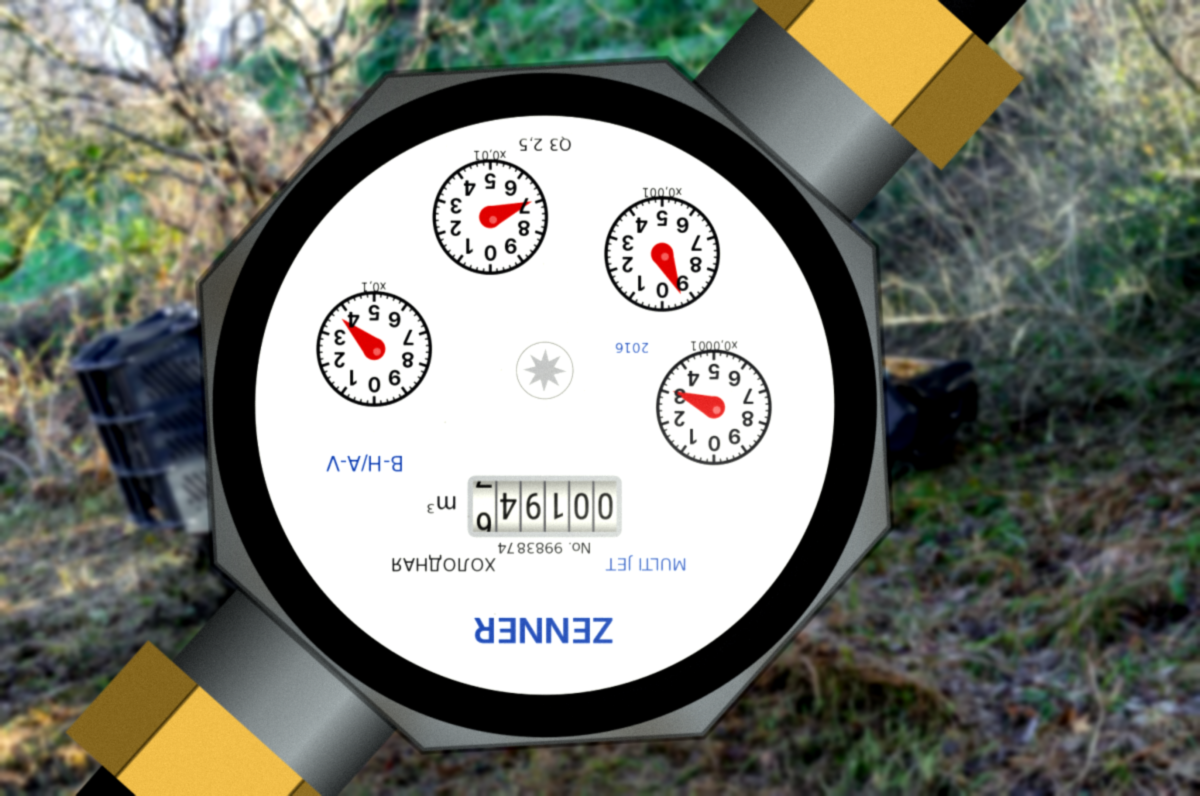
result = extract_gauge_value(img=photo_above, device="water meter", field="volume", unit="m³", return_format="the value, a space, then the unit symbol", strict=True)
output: 1946.3693 m³
